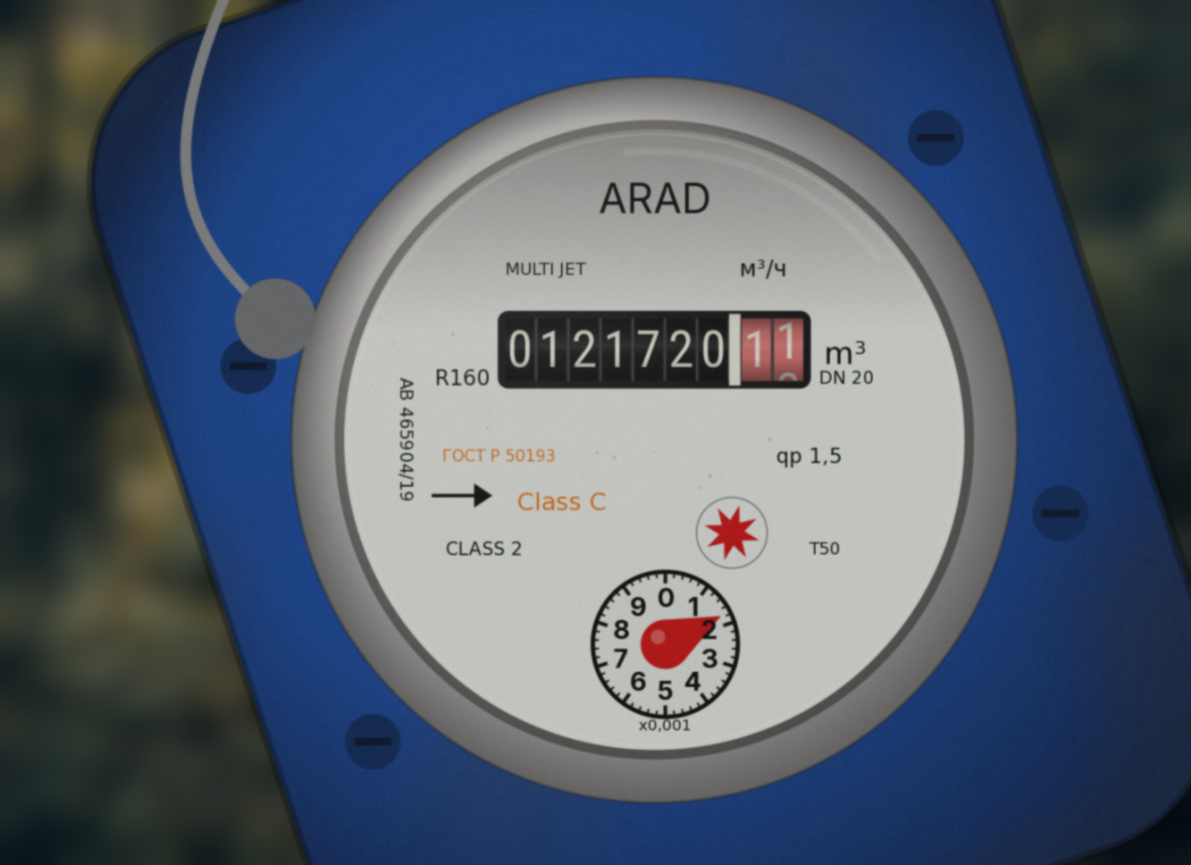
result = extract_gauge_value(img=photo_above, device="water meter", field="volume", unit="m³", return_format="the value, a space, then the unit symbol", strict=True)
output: 121720.111 m³
